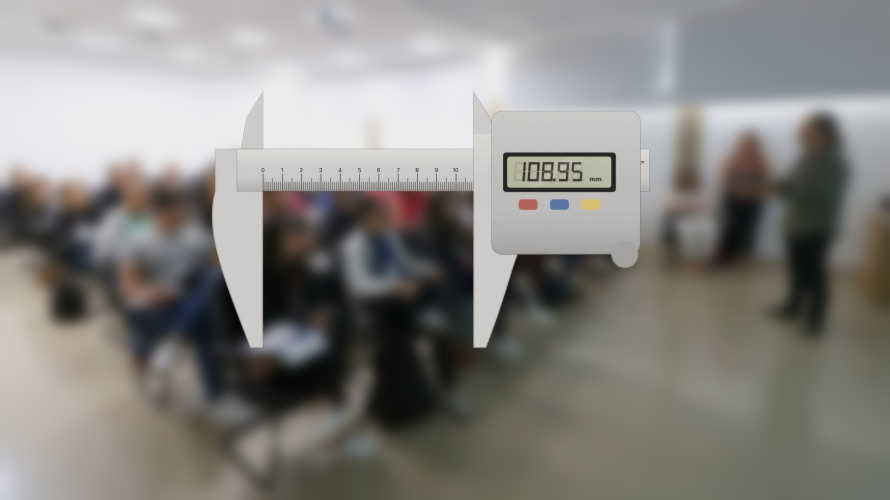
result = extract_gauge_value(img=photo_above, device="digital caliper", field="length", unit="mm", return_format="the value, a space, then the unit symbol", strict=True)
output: 108.95 mm
